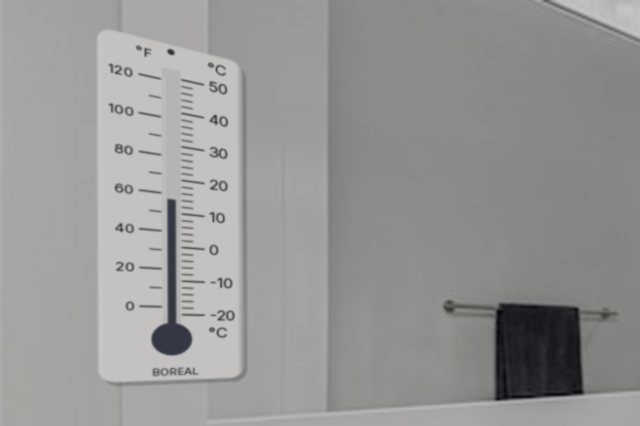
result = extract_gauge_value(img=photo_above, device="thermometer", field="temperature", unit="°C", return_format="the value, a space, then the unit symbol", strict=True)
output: 14 °C
